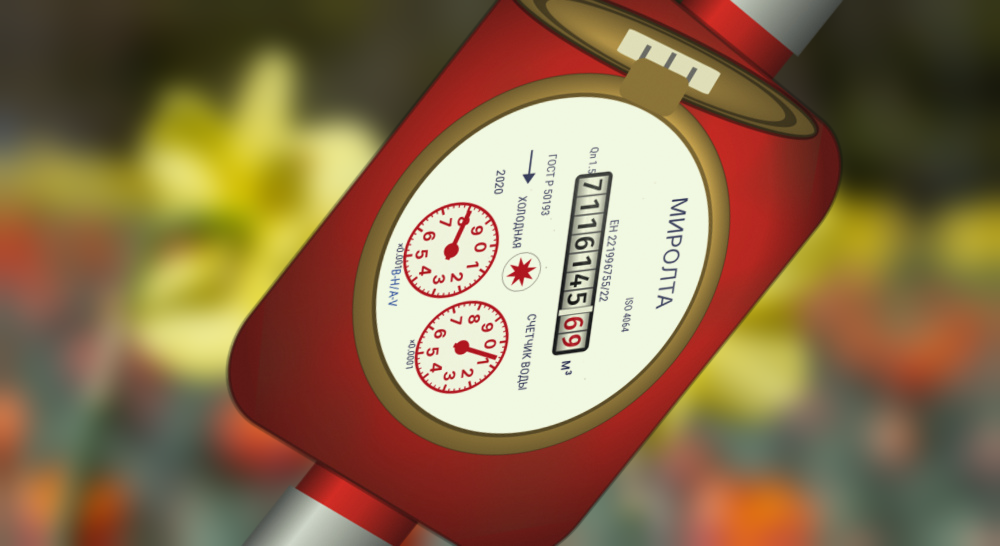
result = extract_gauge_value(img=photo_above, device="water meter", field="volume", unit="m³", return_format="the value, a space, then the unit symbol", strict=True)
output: 7116145.6980 m³
